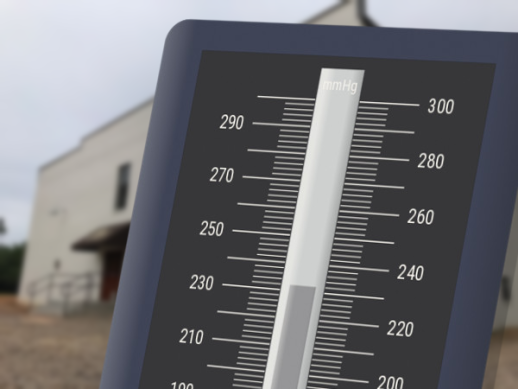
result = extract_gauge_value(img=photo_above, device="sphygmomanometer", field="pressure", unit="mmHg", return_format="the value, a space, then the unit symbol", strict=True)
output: 232 mmHg
